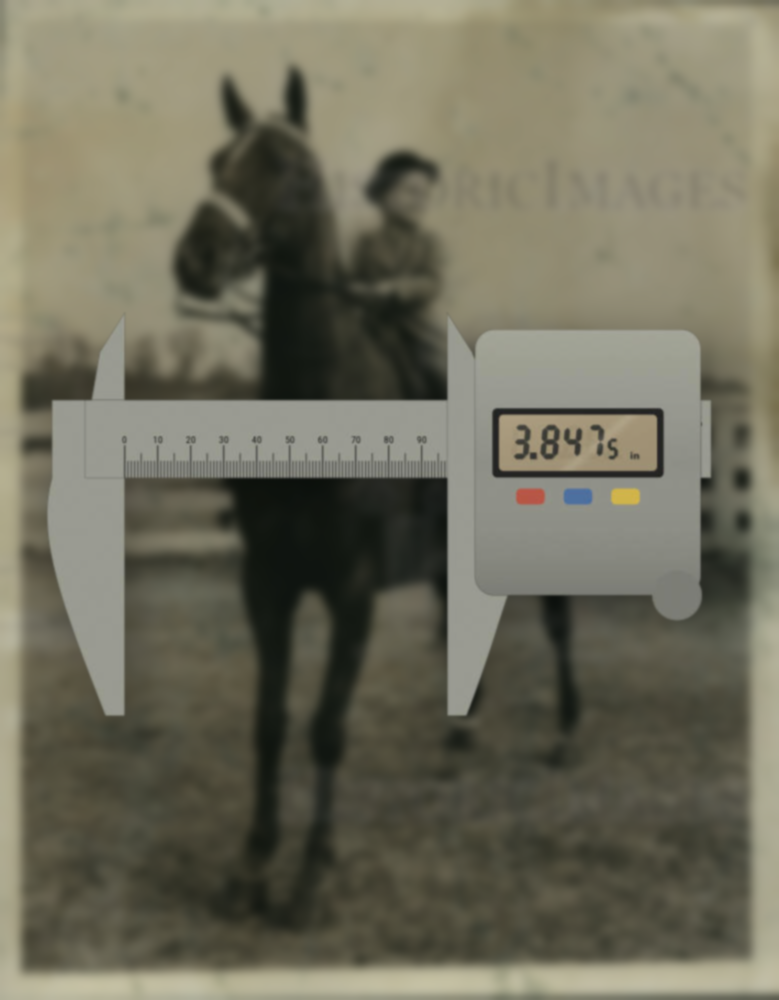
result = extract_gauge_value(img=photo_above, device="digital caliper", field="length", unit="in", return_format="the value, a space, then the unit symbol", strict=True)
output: 3.8475 in
